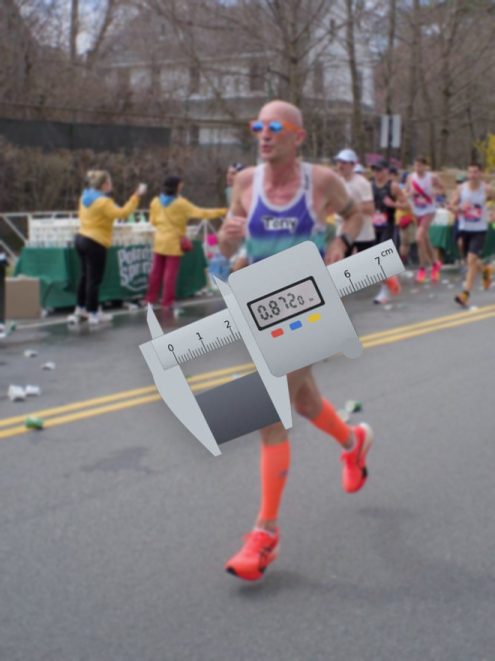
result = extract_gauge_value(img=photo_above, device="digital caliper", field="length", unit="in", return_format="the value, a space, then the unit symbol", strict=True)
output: 0.8720 in
